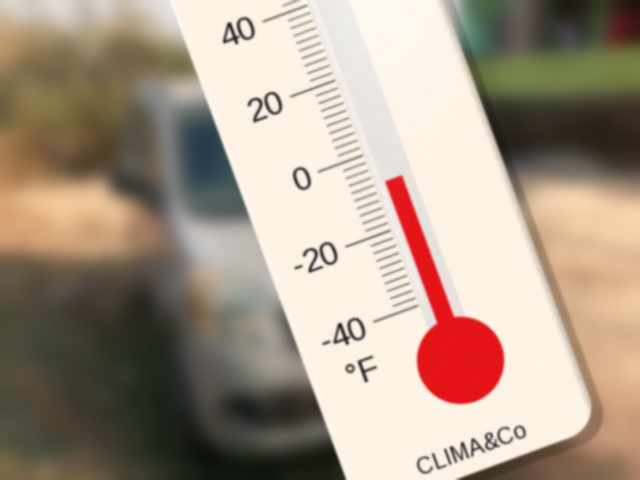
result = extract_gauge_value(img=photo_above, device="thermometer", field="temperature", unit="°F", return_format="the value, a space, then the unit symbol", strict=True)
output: -8 °F
